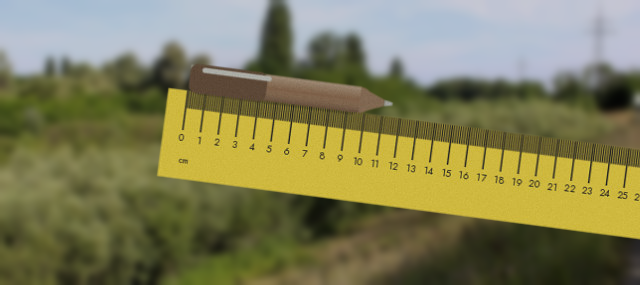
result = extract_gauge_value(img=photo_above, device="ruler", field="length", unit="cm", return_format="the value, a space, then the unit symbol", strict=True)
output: 11.5 cm
